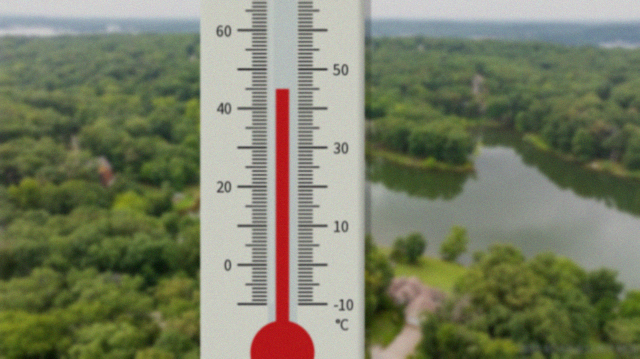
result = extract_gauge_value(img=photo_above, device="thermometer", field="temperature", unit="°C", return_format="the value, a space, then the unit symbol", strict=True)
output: 45 °C
